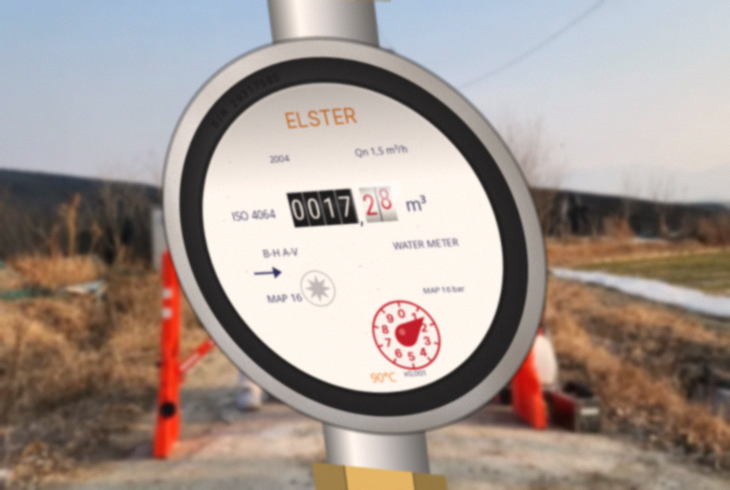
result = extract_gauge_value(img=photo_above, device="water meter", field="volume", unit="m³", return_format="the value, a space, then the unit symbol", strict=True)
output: 17.281 m³
